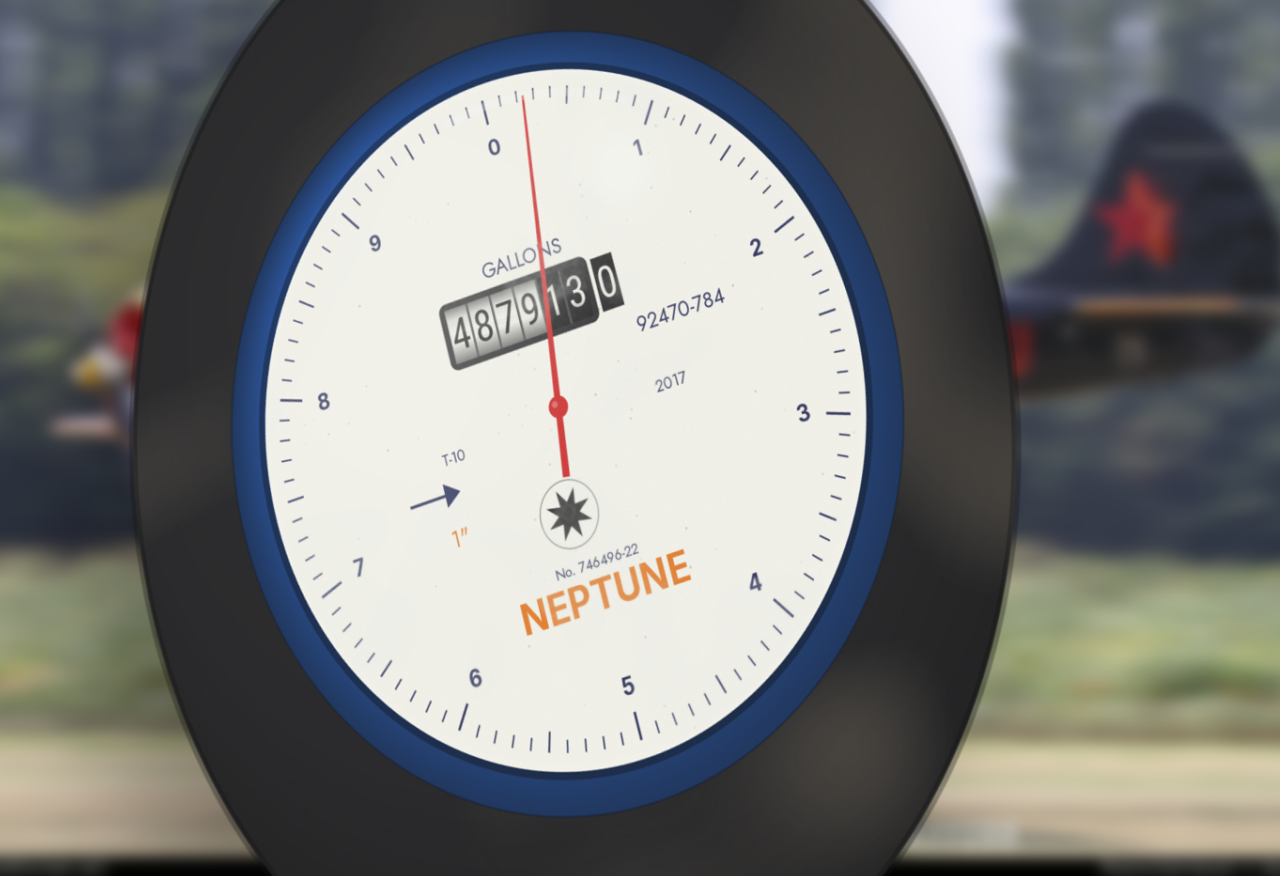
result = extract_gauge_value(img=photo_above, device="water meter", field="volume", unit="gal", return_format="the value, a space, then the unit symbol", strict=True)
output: 4879130.2 gal
